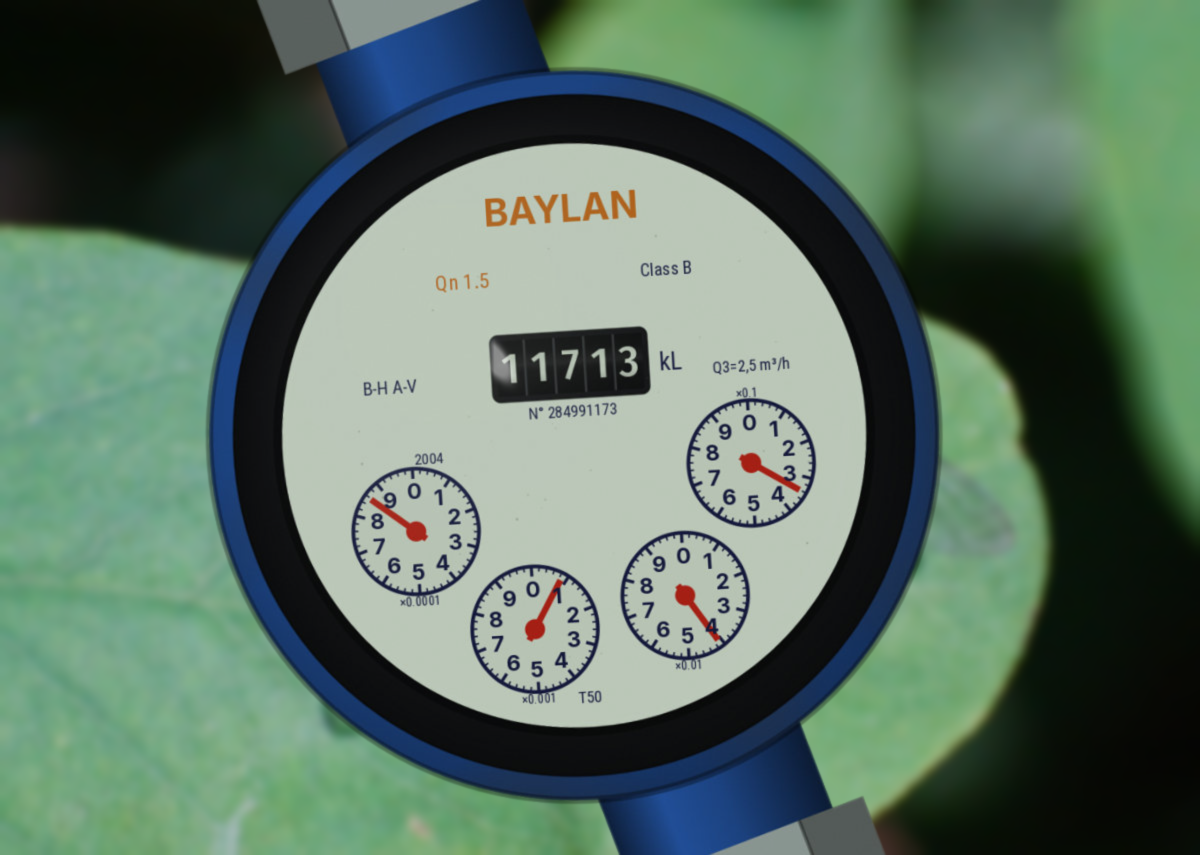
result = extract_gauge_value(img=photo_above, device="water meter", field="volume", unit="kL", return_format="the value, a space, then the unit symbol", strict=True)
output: 11713.3408 kL
